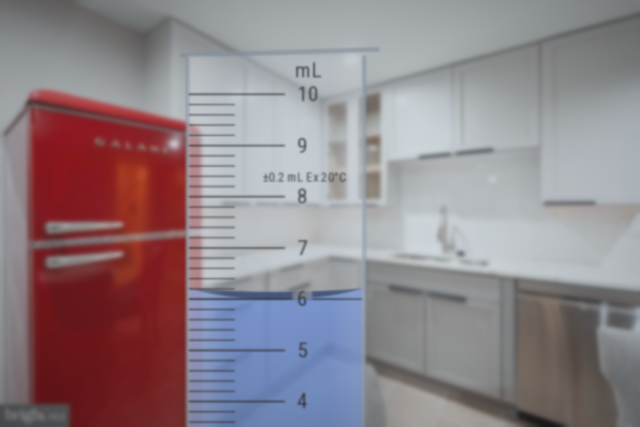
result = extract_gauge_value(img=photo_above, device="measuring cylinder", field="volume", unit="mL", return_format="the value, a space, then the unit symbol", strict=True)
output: 6 mL
